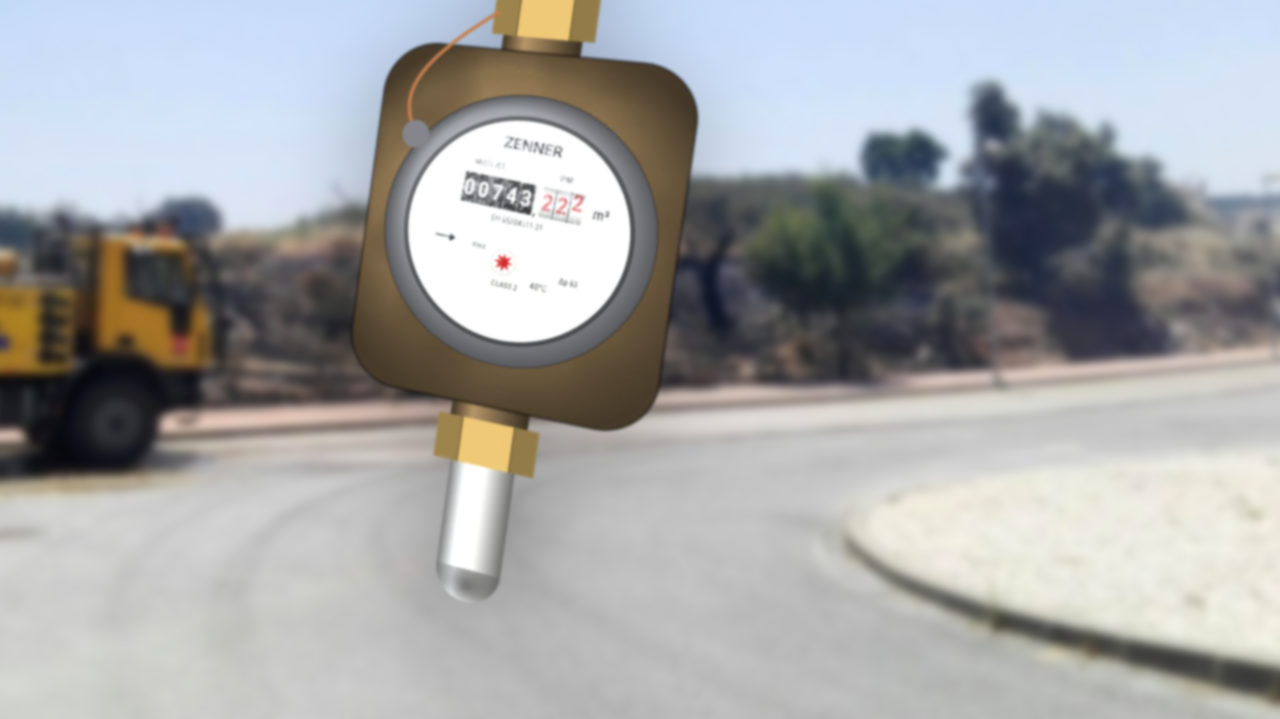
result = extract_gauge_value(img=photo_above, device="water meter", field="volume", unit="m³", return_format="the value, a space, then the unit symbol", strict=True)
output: 743.222 m³
